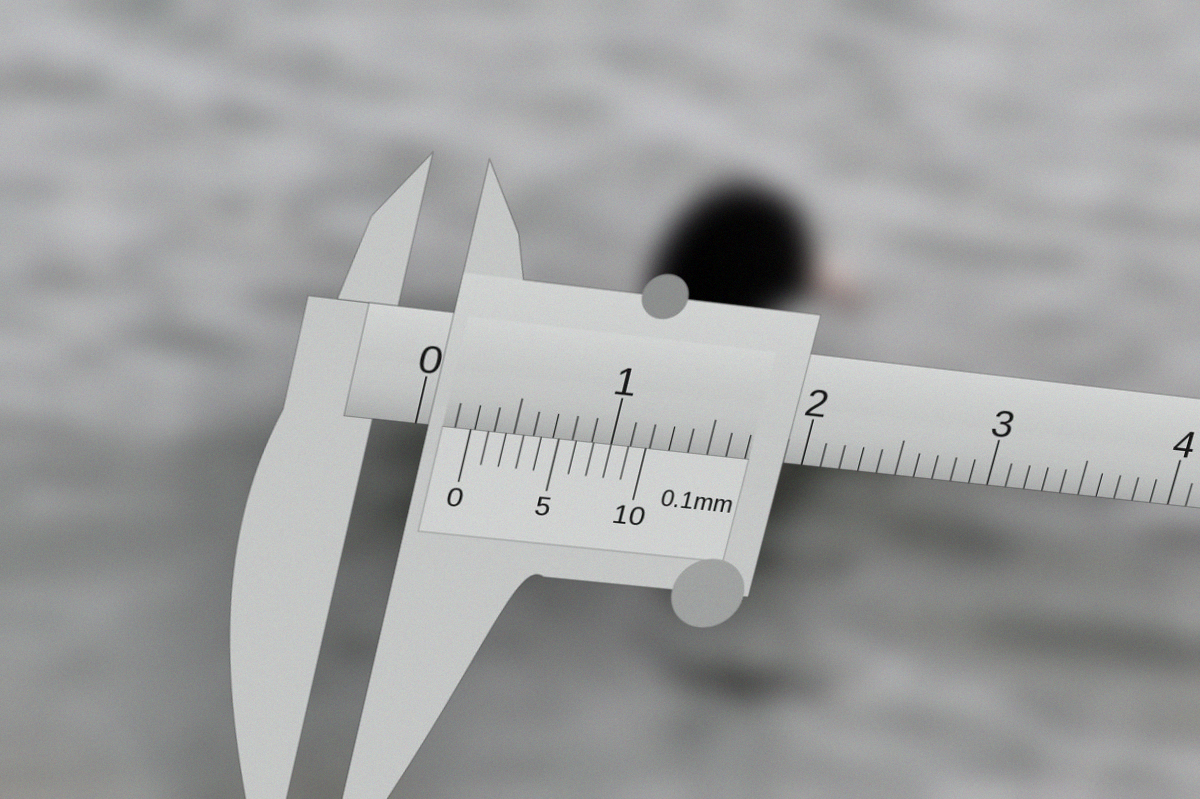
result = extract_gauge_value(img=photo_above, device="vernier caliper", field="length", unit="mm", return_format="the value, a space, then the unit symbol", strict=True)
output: 2.8 mm
